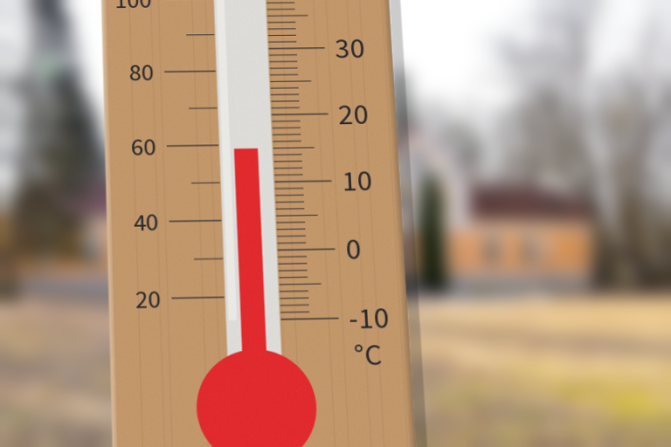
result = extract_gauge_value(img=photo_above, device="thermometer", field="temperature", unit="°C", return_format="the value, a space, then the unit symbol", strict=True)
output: 15 °C
